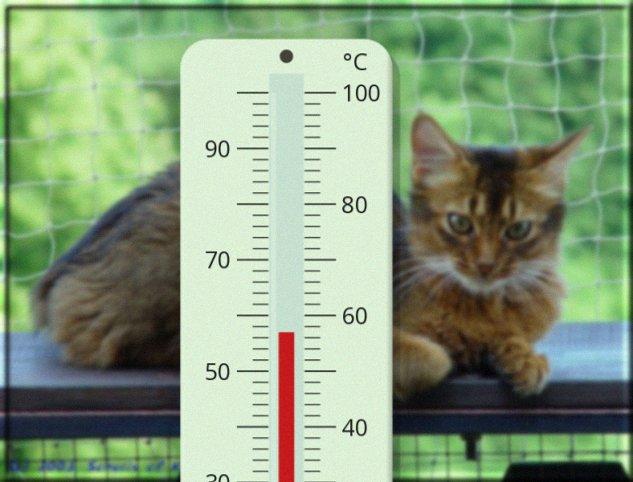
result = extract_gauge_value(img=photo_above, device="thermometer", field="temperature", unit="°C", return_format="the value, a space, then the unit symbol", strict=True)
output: 57 °C
